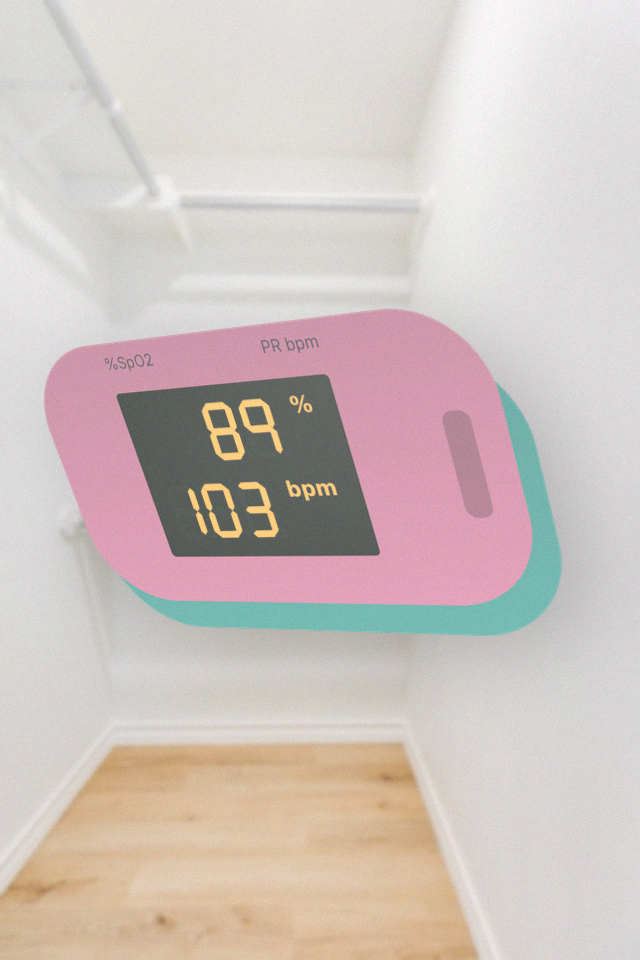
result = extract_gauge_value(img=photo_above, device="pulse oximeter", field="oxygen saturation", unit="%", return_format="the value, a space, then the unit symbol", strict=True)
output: 89 %
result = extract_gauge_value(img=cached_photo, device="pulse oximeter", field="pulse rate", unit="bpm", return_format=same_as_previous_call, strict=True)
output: 103 bpm
